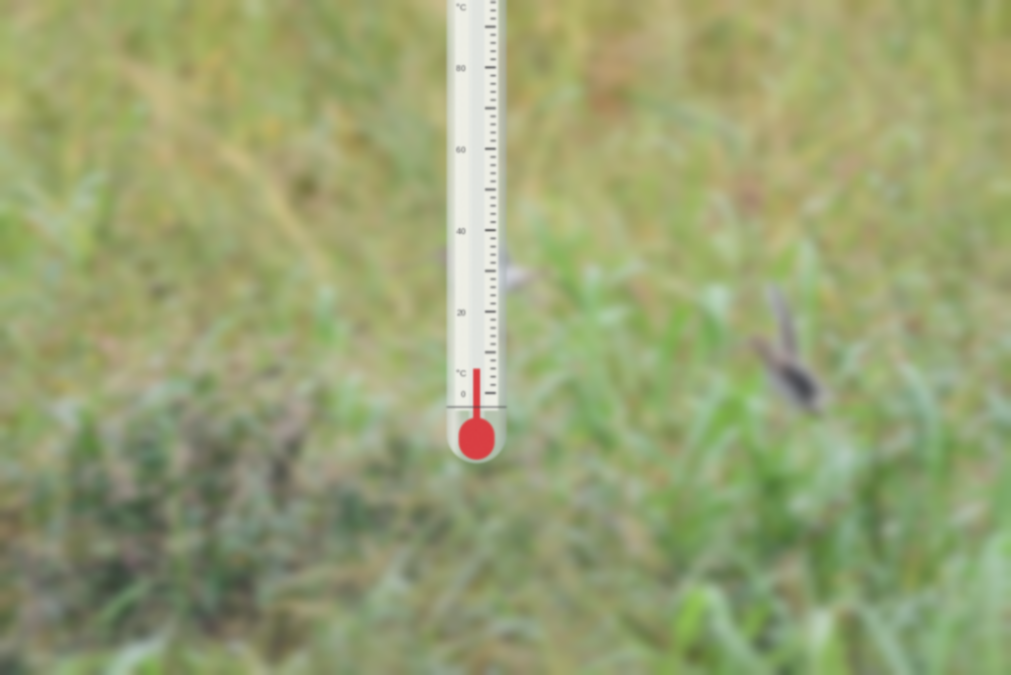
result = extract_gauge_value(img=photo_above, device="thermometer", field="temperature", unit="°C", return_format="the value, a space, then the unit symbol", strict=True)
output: 6 °C
